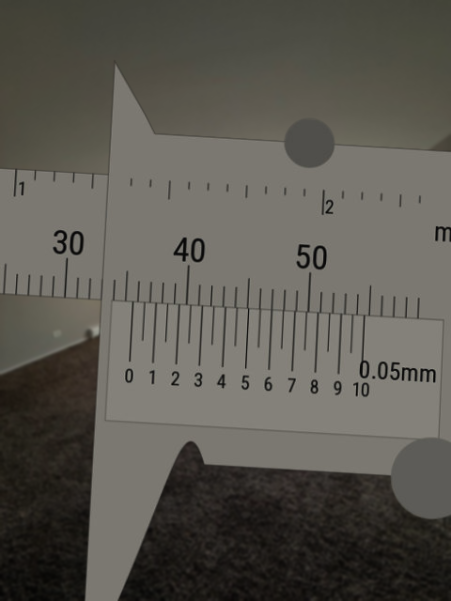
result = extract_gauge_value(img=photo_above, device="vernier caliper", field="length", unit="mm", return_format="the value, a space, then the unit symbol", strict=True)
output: 35.6 mm
